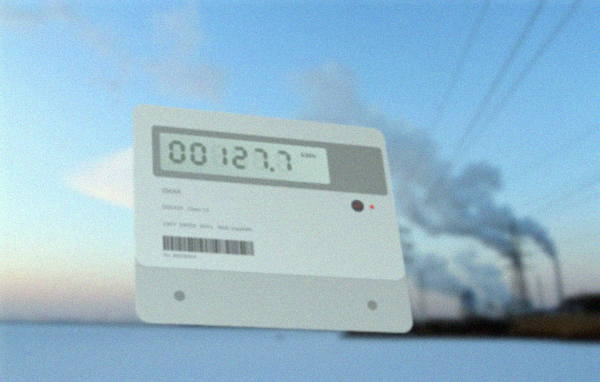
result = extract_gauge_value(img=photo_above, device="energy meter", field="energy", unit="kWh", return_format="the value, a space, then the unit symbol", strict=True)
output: 127.7 kWh
